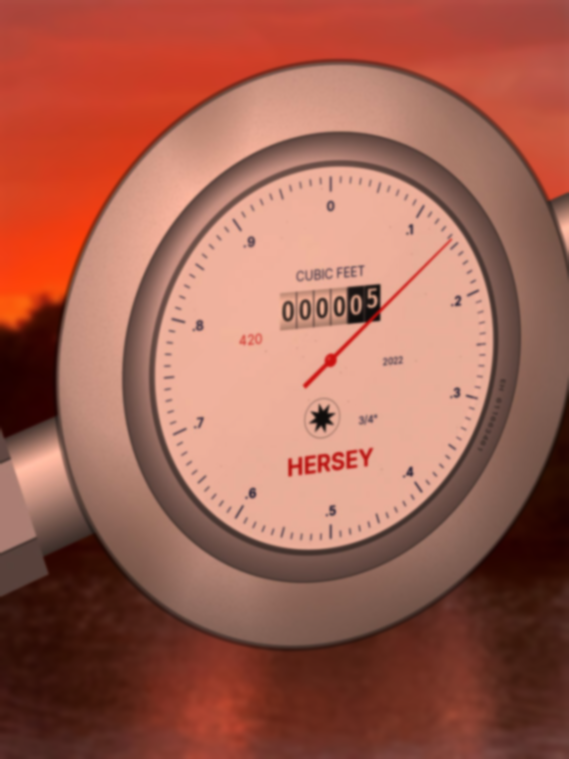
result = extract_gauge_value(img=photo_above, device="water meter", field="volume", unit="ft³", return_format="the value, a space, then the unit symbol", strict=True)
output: 5.14 ft³
